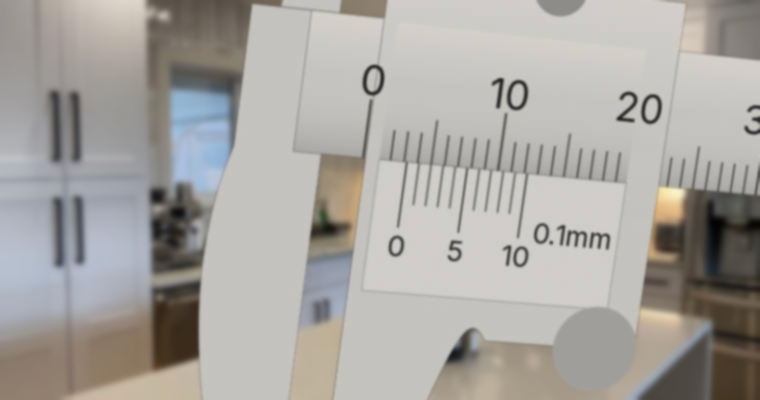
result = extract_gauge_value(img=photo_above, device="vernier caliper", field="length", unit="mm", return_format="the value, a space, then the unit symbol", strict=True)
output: 3.2 mm
